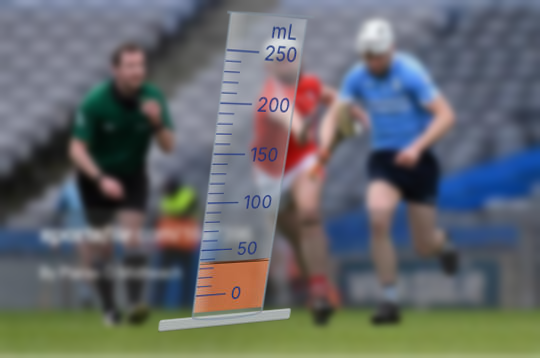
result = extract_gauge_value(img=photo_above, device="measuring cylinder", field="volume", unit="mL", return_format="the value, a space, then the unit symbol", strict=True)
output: 35 mL
